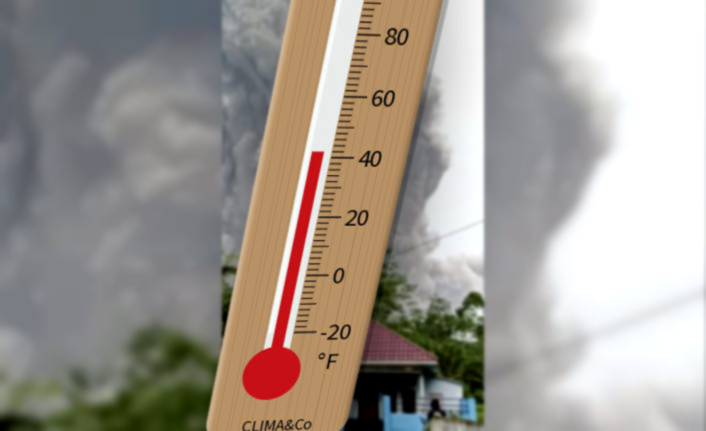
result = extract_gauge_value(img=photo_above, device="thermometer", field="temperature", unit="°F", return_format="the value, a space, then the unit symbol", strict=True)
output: 42 °F
